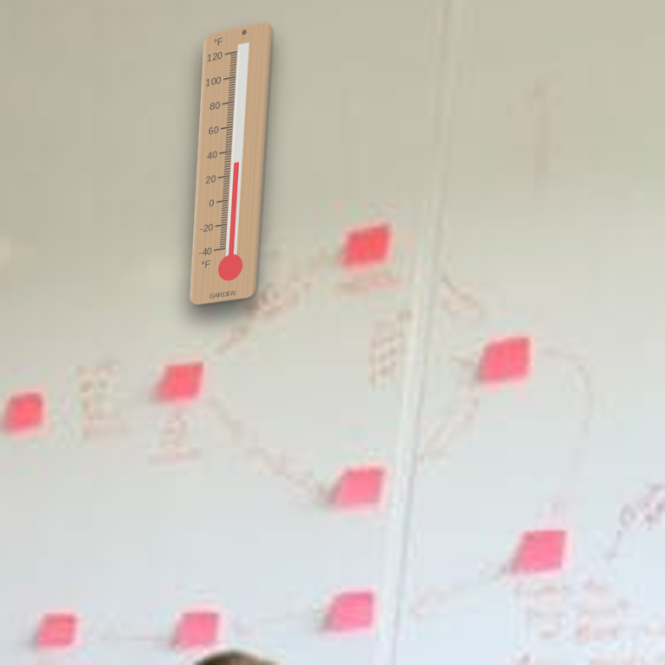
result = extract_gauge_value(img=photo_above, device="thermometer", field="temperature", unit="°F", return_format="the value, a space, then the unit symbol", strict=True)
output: 30 °F
